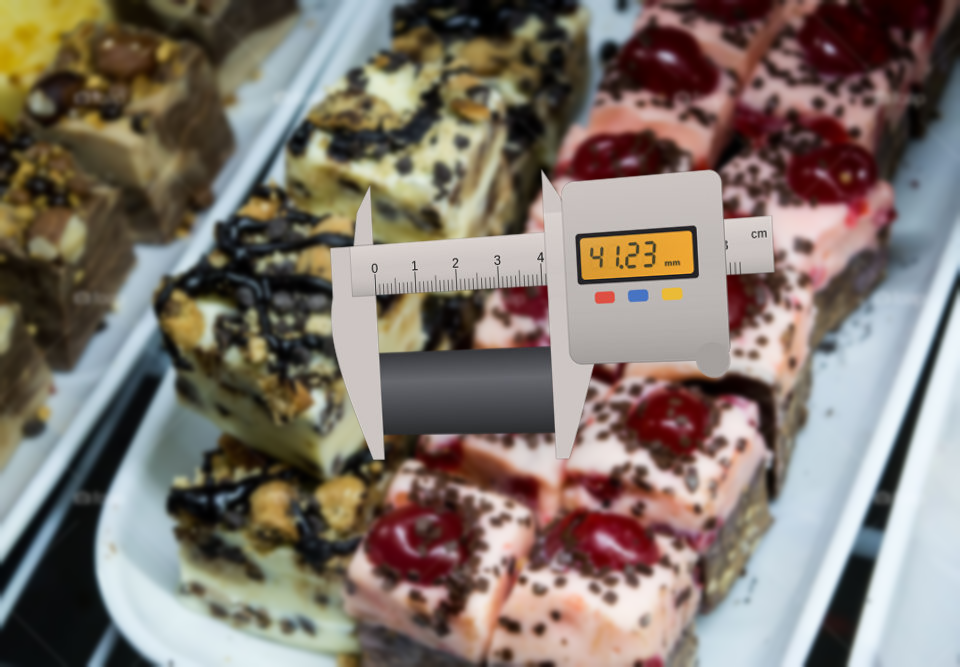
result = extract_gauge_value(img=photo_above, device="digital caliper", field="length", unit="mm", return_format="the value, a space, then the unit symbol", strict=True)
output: 41.23 mm
